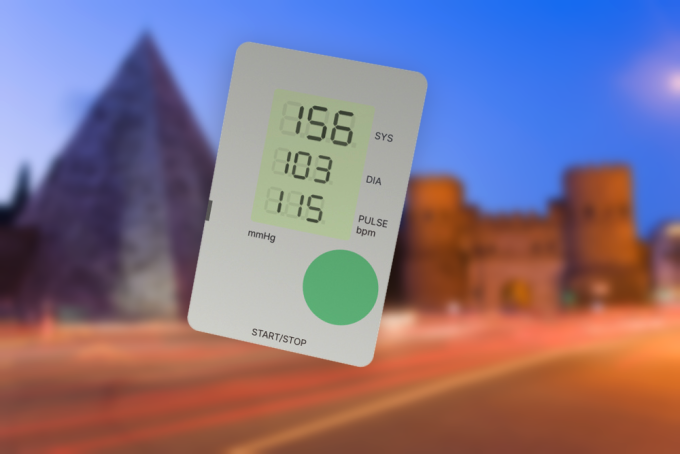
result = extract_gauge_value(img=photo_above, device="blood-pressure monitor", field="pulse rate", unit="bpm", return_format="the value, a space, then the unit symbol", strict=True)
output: 115 bpm
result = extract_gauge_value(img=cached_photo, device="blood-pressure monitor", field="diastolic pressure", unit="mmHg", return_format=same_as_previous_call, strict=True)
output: 103 mmHg
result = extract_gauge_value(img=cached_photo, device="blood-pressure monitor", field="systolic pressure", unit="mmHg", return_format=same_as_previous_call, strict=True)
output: 156 mmHg
